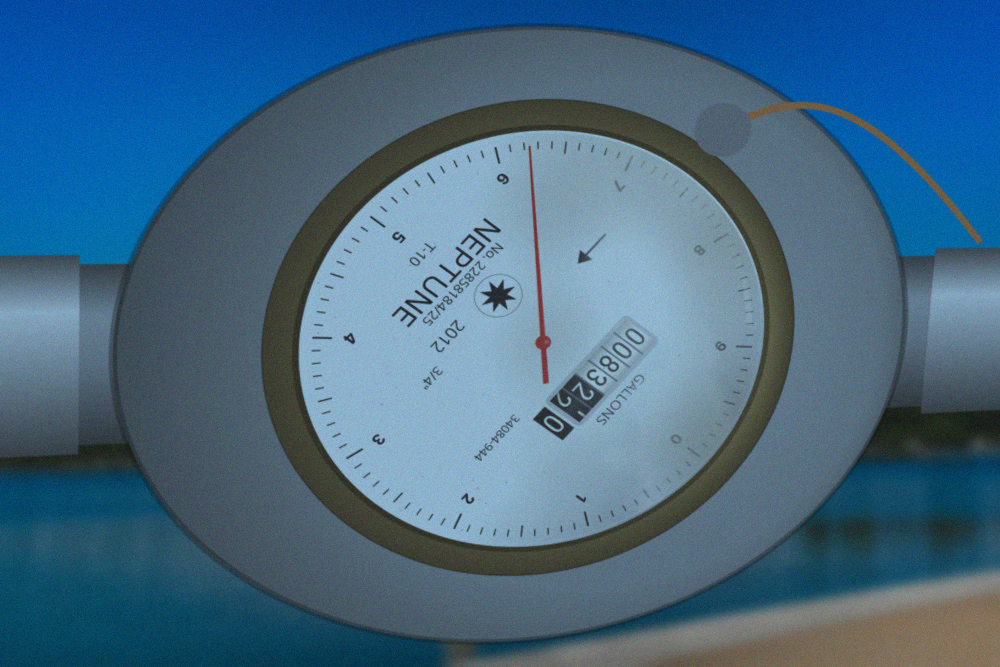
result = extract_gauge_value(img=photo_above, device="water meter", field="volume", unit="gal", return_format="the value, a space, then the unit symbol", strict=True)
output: 83216.2 gal
